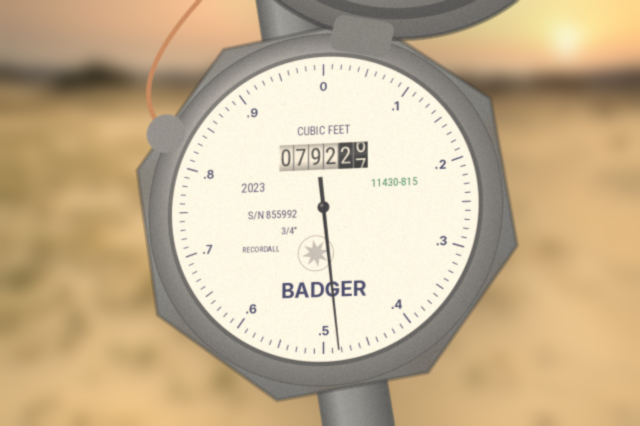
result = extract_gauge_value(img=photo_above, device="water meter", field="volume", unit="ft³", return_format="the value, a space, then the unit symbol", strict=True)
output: 79226.48 ft³
